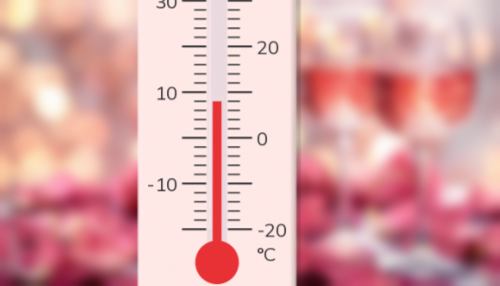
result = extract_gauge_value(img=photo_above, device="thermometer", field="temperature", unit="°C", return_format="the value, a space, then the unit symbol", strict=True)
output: 8 °C
